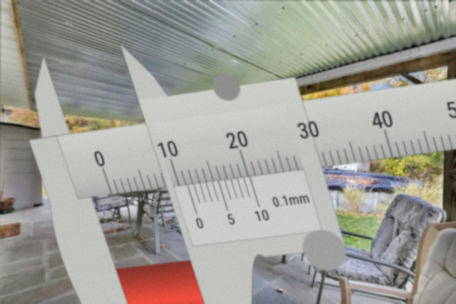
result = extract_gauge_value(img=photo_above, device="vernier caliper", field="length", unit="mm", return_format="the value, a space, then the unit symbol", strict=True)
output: 11.2 mm
